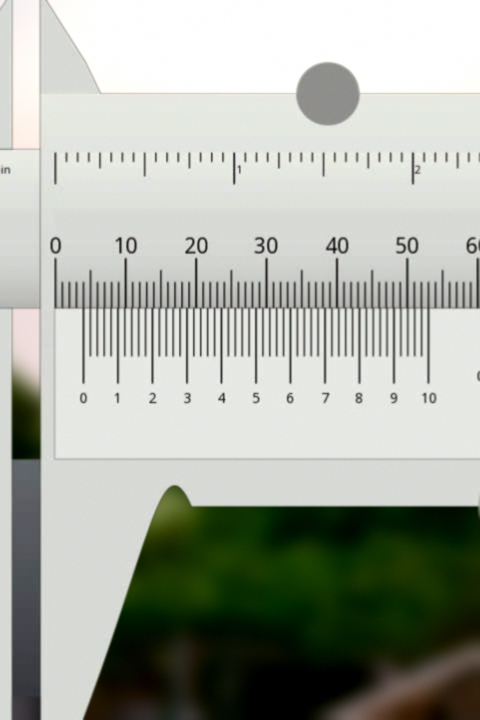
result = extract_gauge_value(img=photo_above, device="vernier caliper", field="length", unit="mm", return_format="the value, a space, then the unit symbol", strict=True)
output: 4.0 mm
